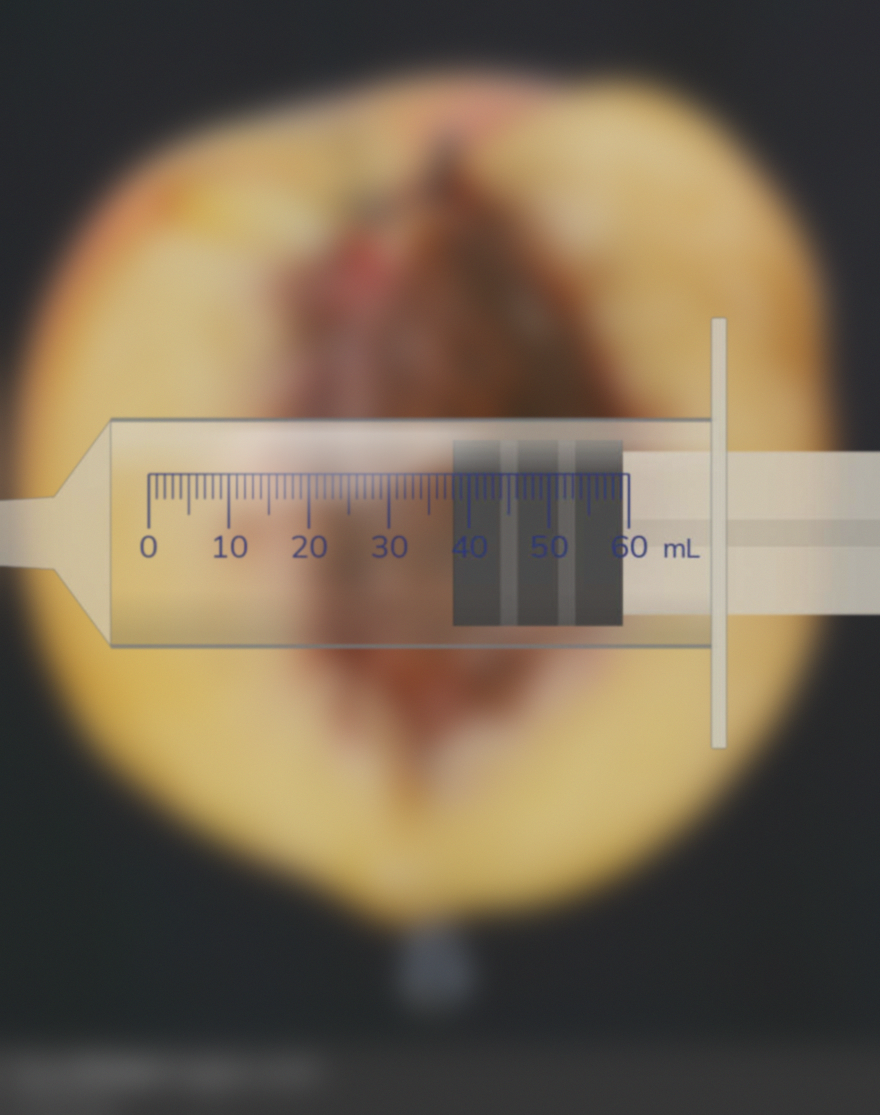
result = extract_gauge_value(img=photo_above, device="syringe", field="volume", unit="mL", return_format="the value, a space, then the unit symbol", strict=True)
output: 38 mL
